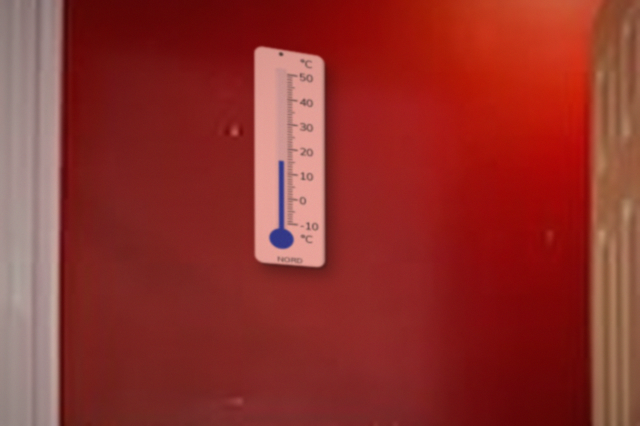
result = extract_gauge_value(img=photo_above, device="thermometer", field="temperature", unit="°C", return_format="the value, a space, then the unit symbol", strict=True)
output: 15 °C
